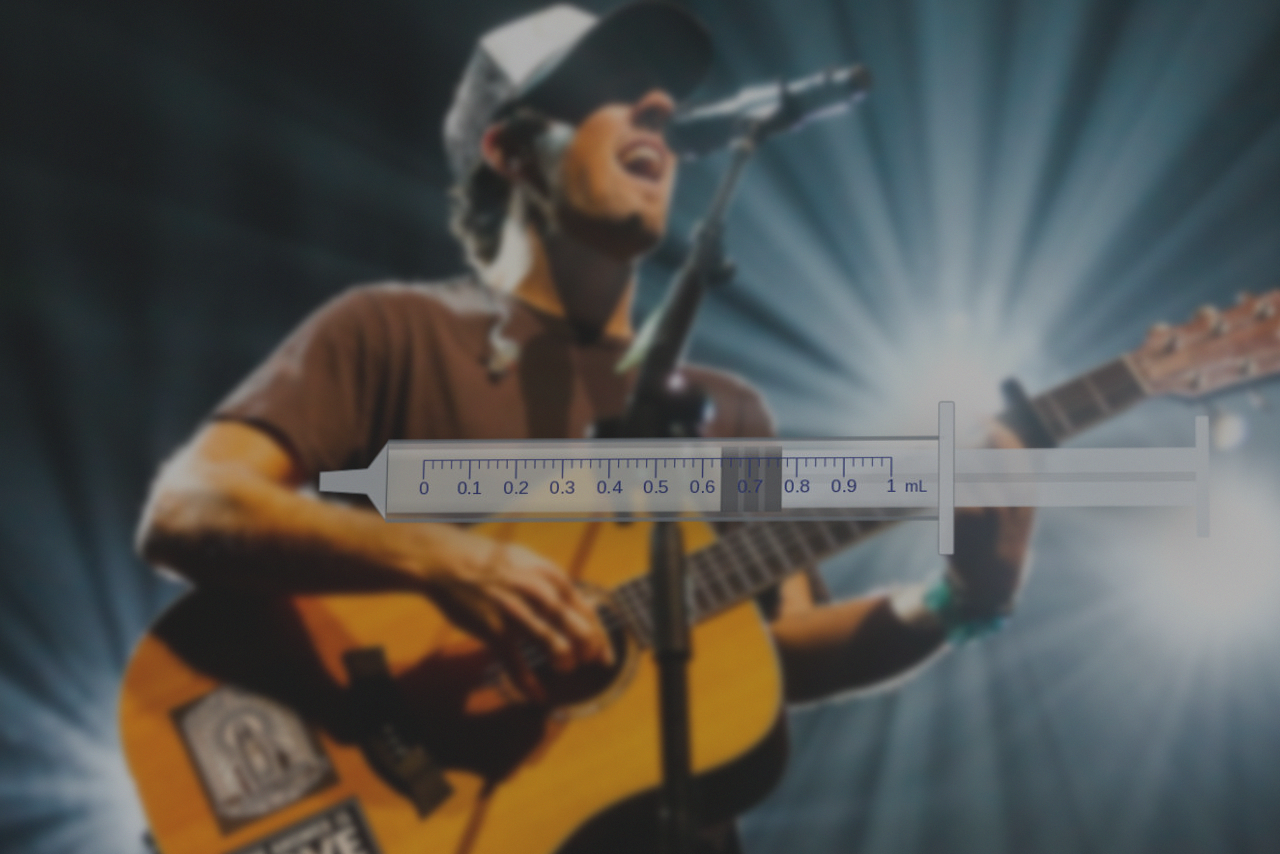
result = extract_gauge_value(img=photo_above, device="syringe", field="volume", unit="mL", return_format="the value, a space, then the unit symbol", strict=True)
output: 0.64 mL
